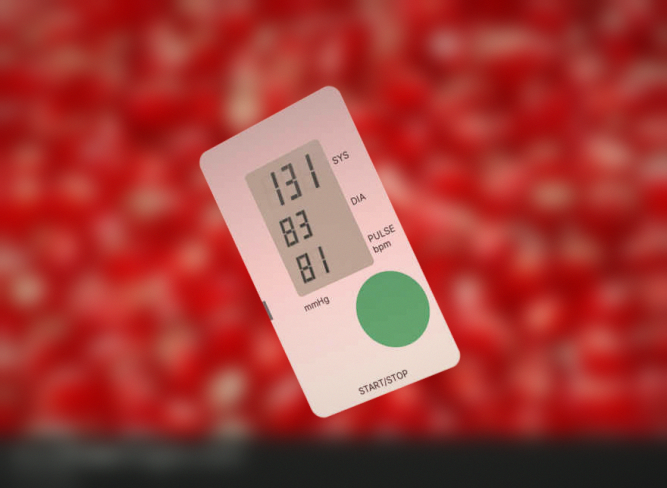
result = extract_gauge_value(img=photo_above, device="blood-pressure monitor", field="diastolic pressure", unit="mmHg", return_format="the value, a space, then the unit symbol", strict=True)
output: 83 mmHg
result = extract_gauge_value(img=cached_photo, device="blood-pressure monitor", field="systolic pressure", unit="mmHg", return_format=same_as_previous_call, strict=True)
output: 131 mmHg
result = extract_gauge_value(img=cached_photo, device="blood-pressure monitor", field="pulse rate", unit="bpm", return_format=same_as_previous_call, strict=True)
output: 81 bpm
